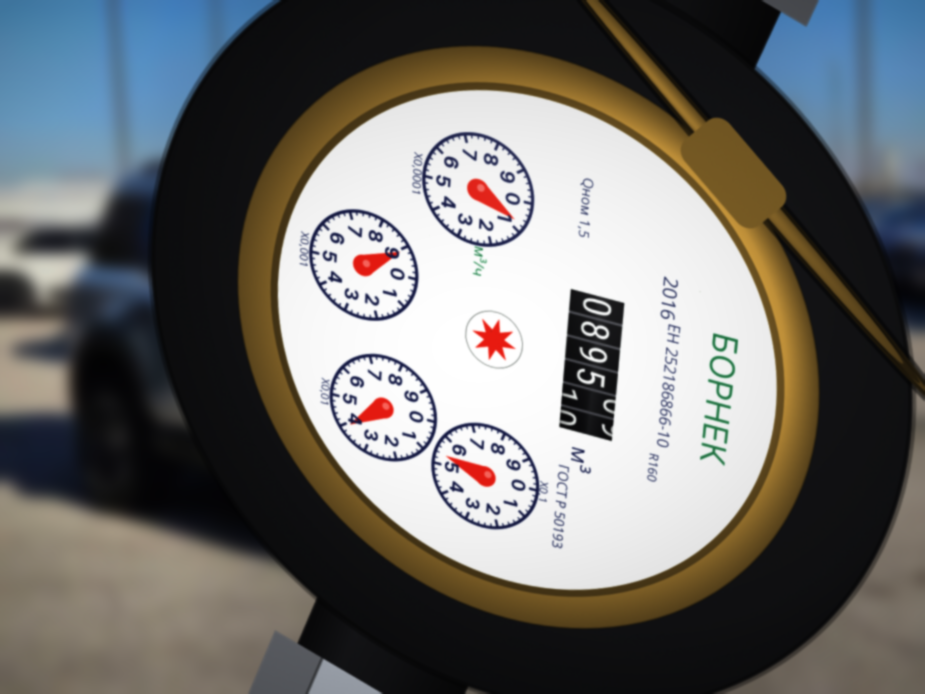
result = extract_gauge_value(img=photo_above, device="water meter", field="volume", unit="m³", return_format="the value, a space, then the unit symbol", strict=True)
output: 89509.5390 m³
